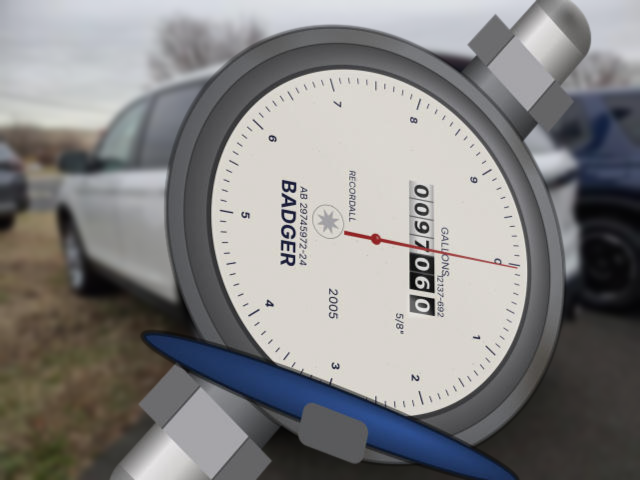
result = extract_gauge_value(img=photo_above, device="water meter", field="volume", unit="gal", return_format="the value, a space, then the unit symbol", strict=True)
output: 97060.0 gal
